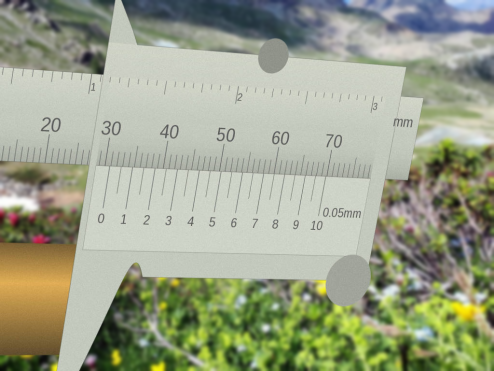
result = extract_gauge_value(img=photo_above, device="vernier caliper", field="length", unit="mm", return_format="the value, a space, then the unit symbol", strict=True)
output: 30.8 mm
